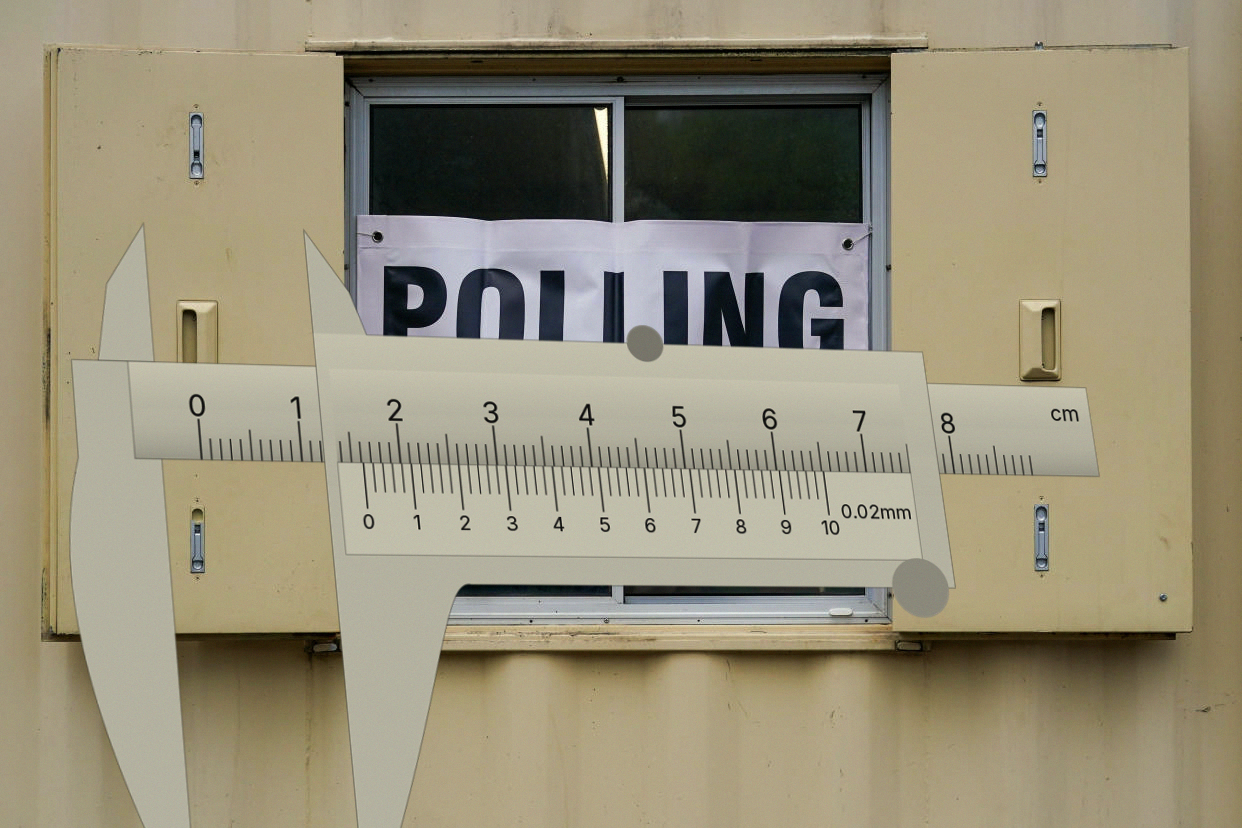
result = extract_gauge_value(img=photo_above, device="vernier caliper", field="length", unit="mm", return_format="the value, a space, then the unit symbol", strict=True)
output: 16.2 mm
